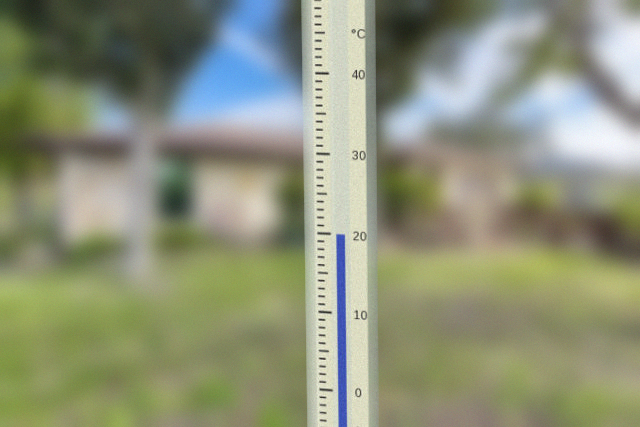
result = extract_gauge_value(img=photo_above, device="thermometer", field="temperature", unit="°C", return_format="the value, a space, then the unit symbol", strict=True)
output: 20 °C
